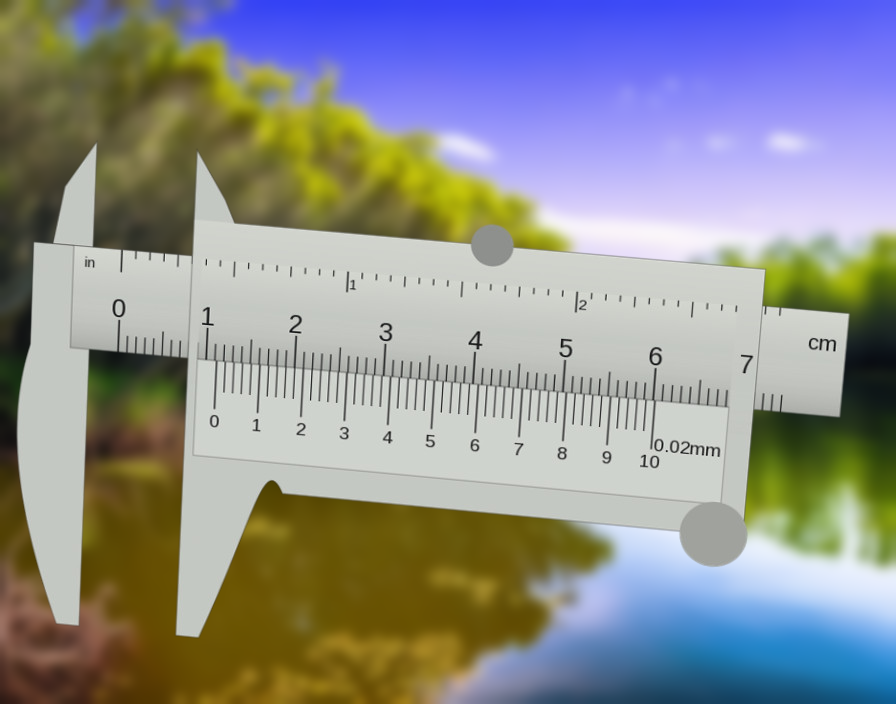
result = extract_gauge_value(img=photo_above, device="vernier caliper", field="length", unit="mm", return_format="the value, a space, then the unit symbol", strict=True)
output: 11.2 mm
